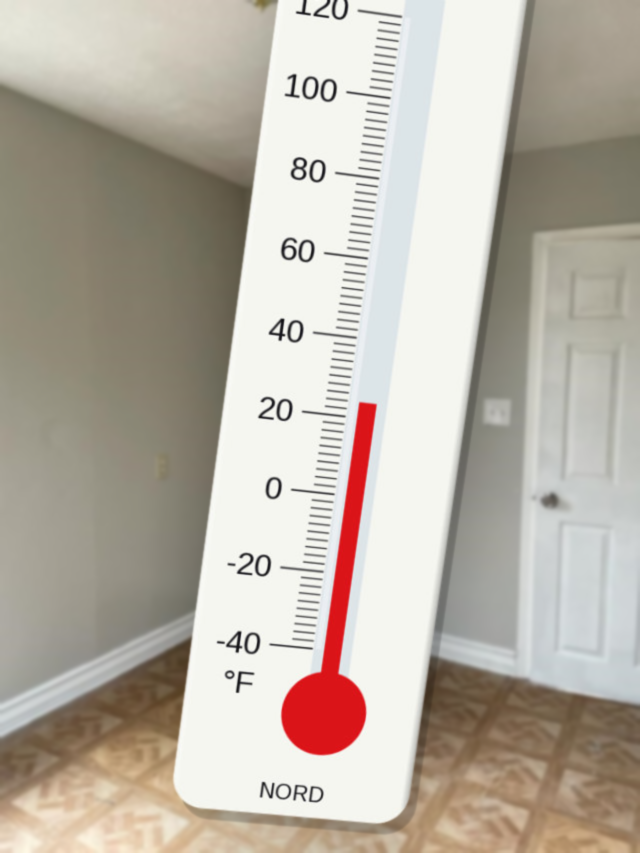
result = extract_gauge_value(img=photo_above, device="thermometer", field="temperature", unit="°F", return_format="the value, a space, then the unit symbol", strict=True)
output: 24 °F
